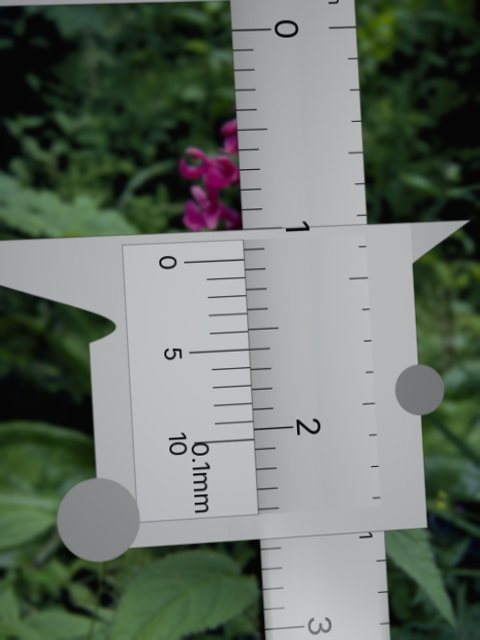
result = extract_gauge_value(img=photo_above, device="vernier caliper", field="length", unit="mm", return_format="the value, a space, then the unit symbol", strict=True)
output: 11.5 mm
